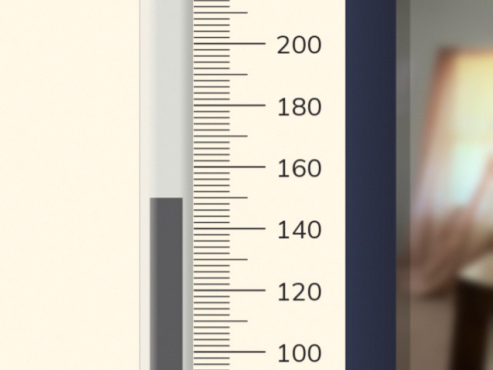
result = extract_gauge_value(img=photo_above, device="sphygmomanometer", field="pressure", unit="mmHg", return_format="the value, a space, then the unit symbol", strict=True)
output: 150 mmHg
